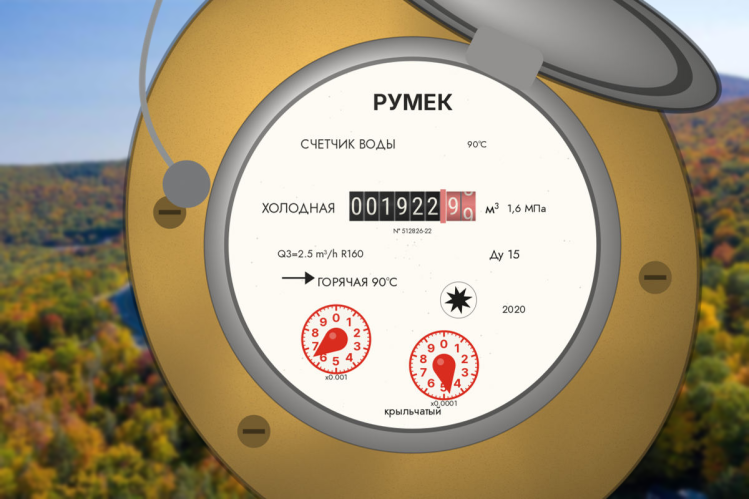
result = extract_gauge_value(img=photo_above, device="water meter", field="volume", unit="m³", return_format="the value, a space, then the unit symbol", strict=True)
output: 1922.9864 m³
